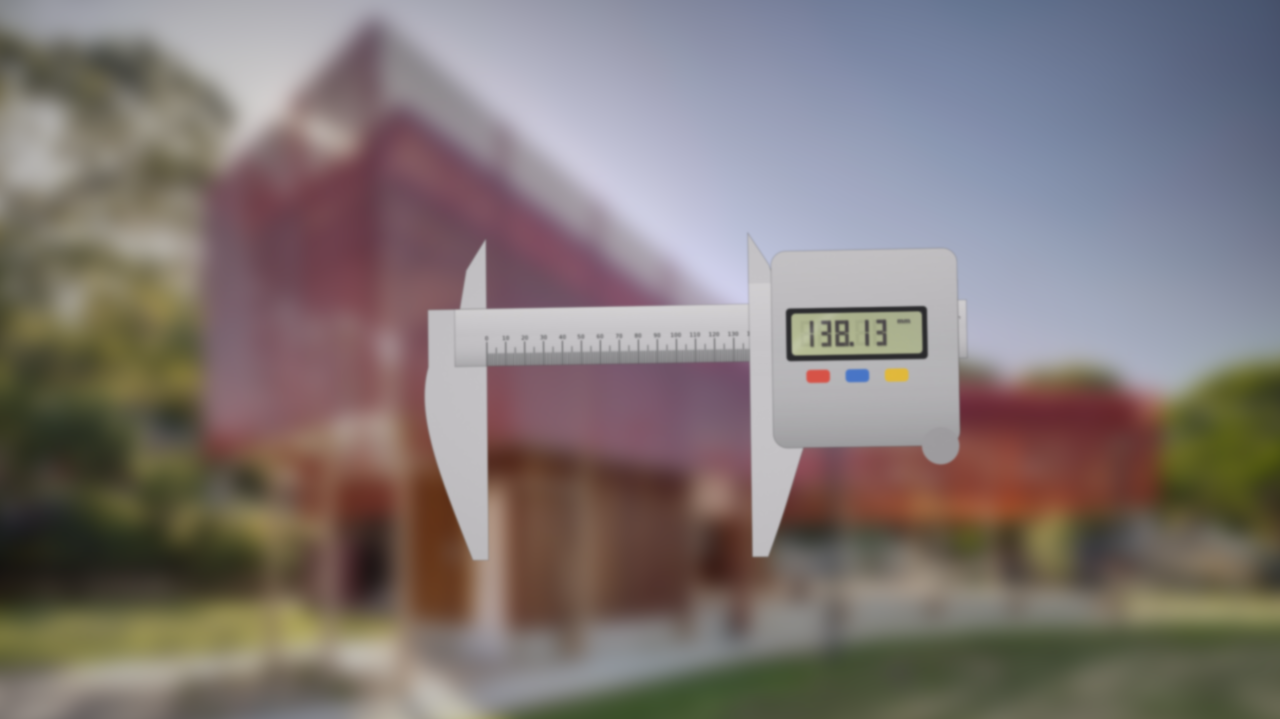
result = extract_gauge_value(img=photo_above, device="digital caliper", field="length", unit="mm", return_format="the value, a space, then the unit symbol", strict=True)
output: 138.13 mm
